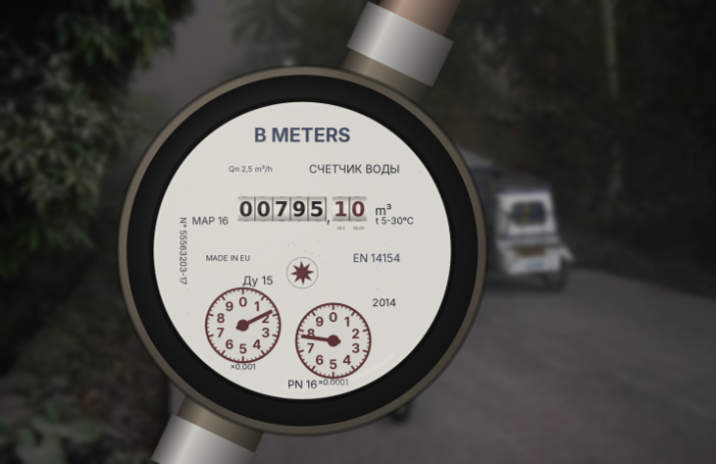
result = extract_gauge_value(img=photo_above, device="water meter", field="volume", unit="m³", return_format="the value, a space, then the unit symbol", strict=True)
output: 795.1017 m³
